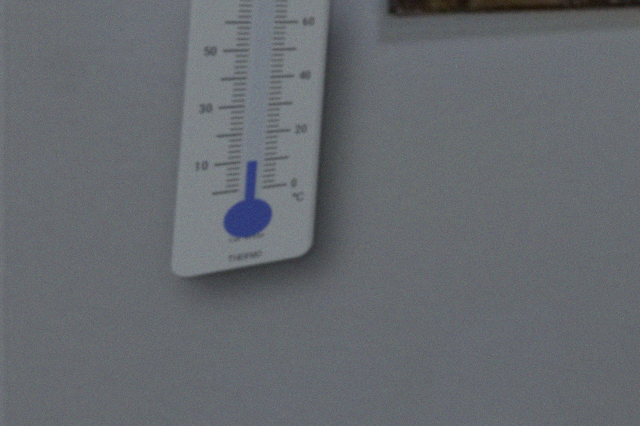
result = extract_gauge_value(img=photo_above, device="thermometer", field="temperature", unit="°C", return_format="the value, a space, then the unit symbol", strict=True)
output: 10 °C
